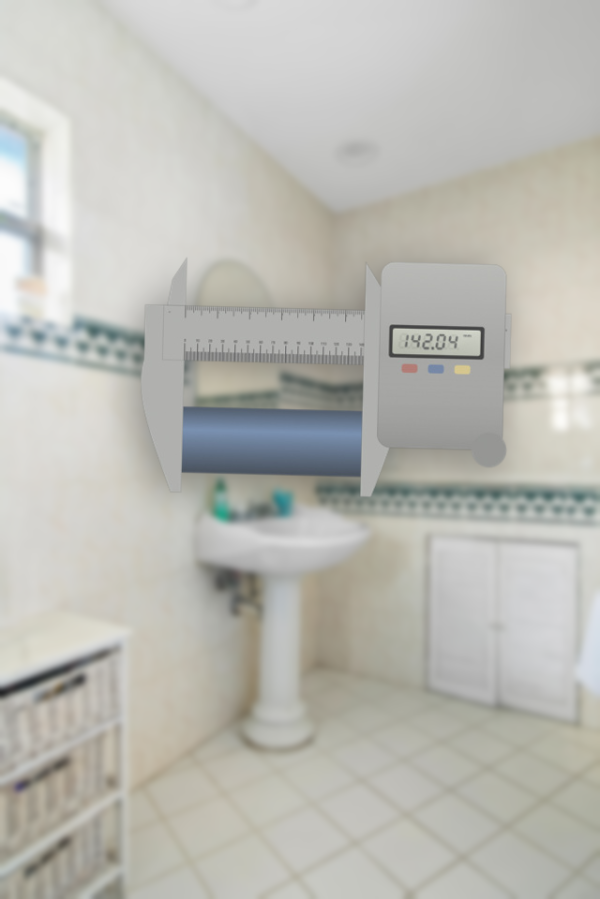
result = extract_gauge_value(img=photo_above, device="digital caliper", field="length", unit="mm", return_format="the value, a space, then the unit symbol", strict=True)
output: 142.04 mm
